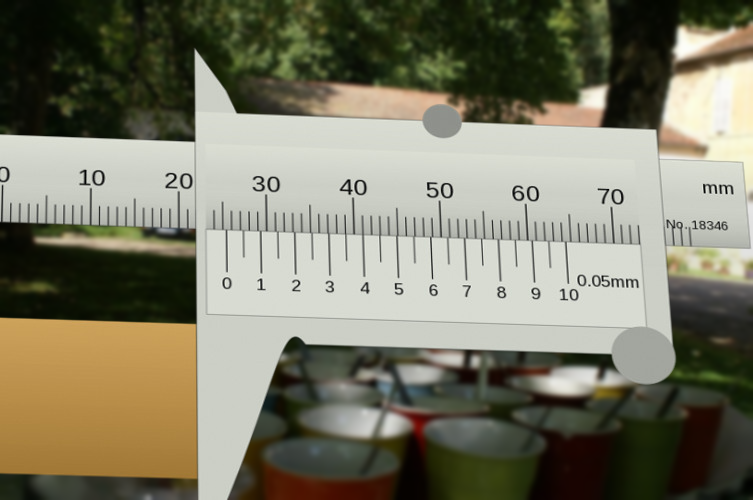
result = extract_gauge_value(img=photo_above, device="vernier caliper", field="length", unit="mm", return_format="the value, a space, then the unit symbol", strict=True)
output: 25.4 mm
